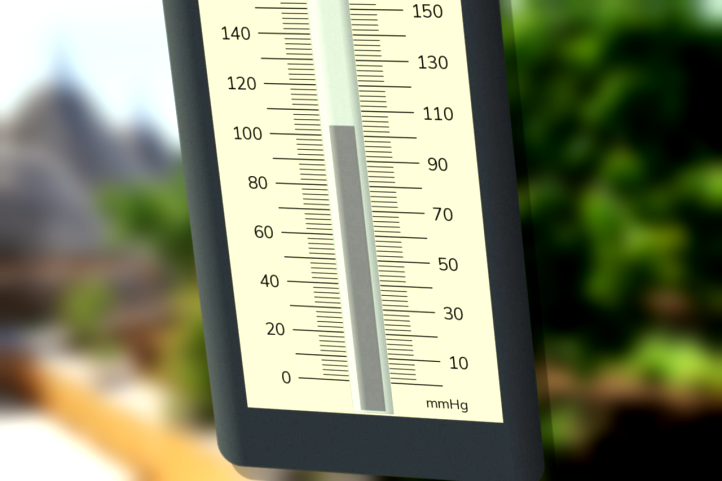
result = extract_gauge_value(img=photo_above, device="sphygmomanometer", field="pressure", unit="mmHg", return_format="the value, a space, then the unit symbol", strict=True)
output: 104 mmHg
